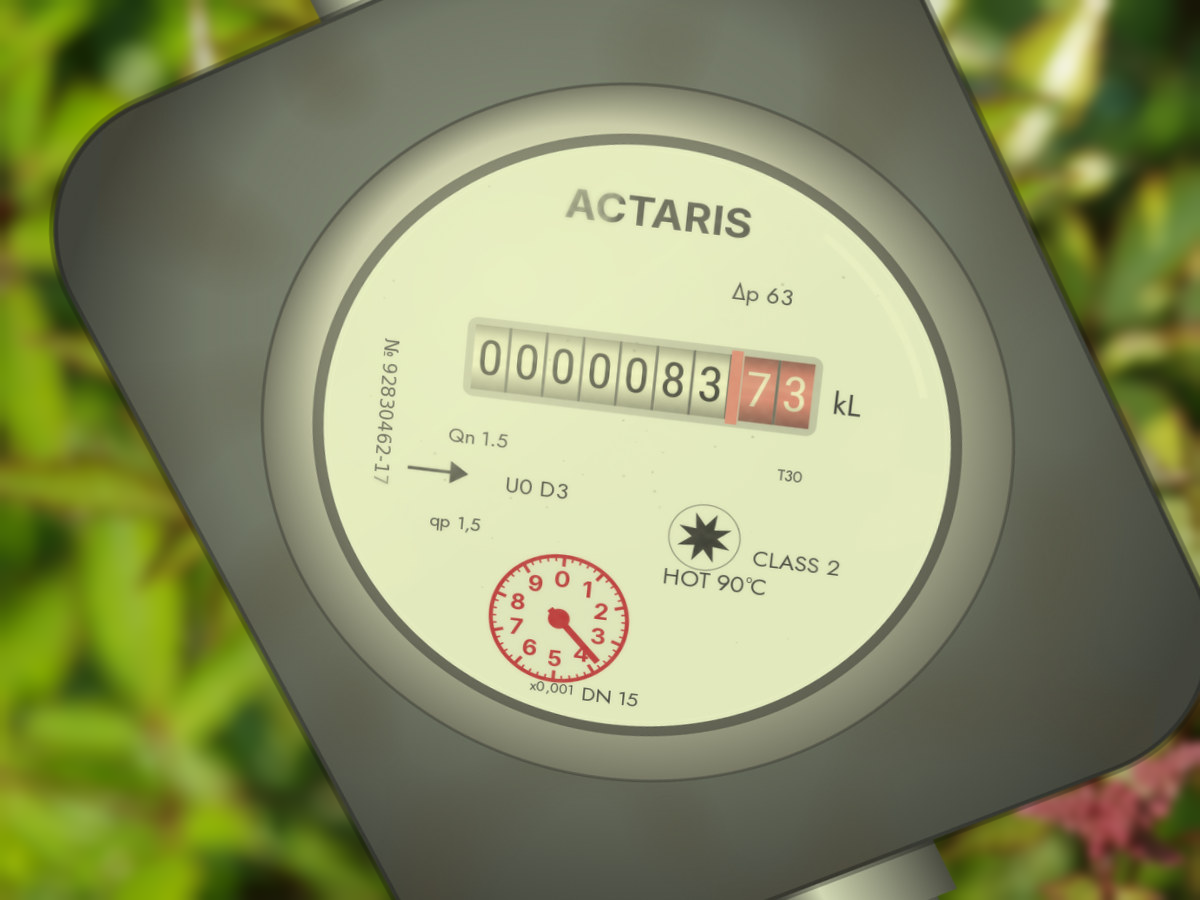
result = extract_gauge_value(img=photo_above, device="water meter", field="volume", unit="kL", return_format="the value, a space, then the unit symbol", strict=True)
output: 83.733 kL
